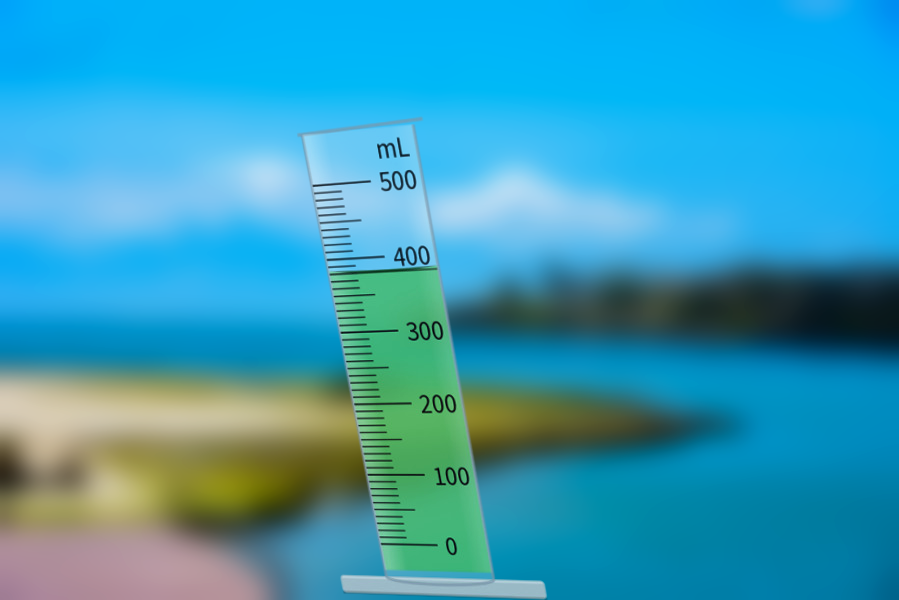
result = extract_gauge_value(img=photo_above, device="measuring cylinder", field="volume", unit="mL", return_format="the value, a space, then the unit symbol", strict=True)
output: 380 mL
